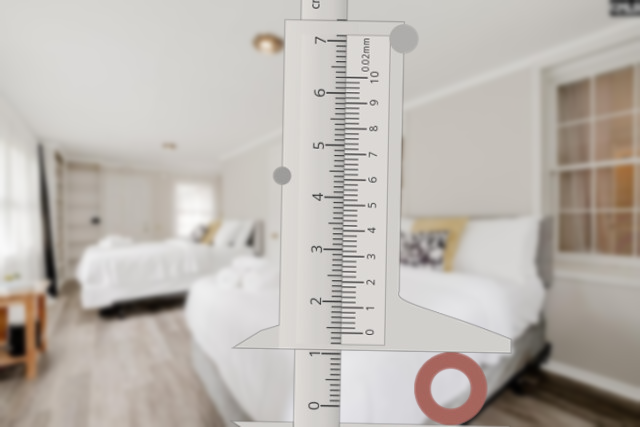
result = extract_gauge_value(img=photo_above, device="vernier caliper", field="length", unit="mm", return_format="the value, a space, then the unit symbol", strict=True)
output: 14.0 mm
